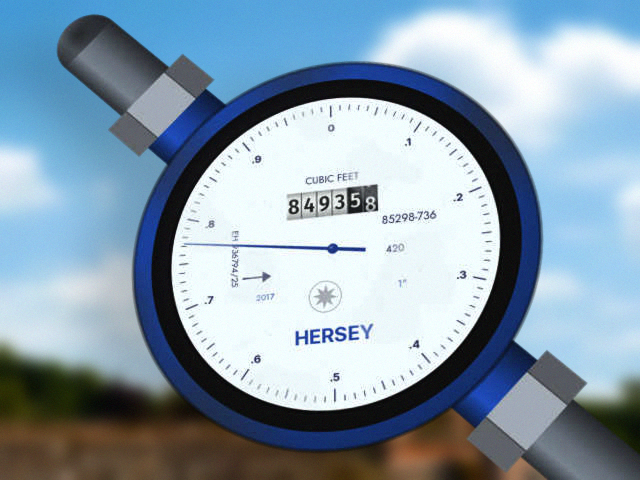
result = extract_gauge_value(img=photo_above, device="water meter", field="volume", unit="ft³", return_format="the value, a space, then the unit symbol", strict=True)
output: 849357.77 ft³
